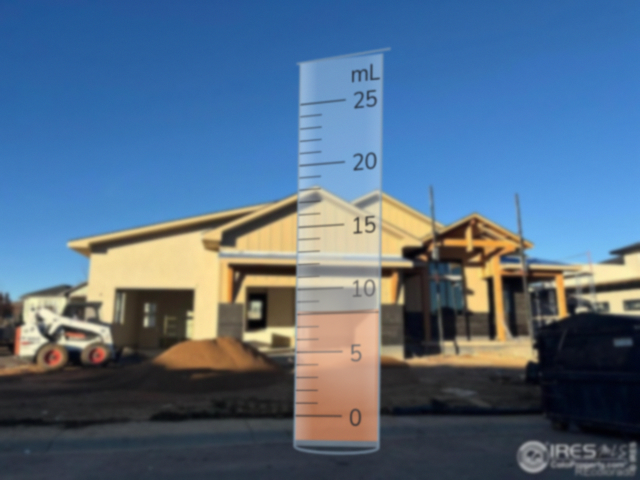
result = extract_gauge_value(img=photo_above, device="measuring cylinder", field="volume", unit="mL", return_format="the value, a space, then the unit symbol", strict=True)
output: 8 mL
